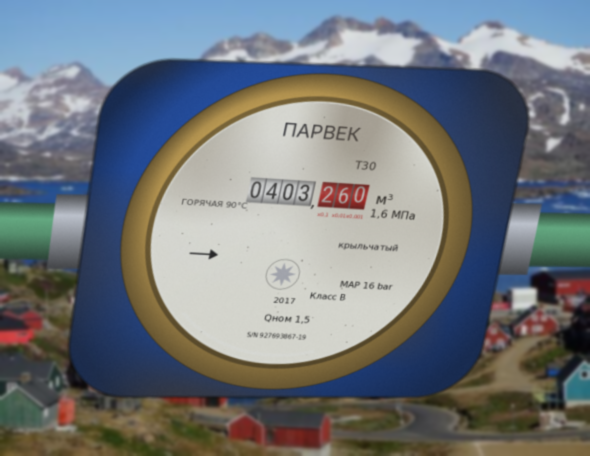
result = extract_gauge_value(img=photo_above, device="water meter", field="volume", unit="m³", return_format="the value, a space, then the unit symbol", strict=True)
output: 403.260 m³
